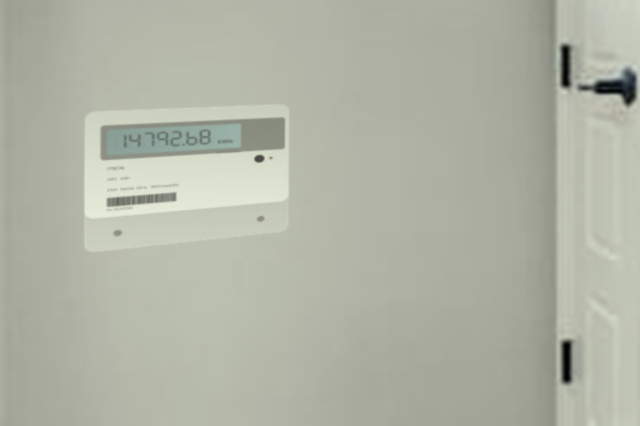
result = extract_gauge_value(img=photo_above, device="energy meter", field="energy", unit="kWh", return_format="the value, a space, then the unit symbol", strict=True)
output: 14792.68 kWh
